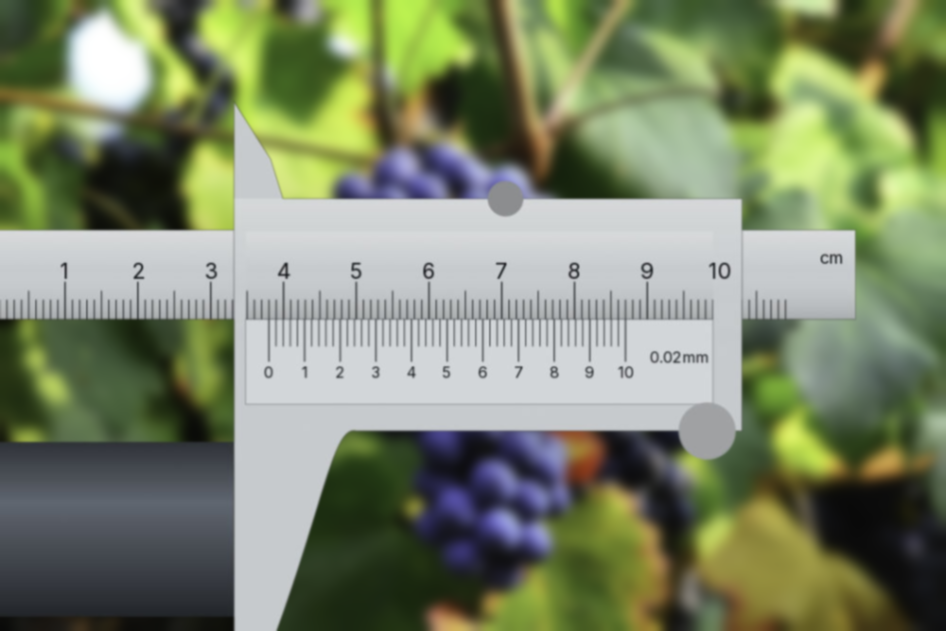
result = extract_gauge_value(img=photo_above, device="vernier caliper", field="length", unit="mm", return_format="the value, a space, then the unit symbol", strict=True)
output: 38.0 mm
